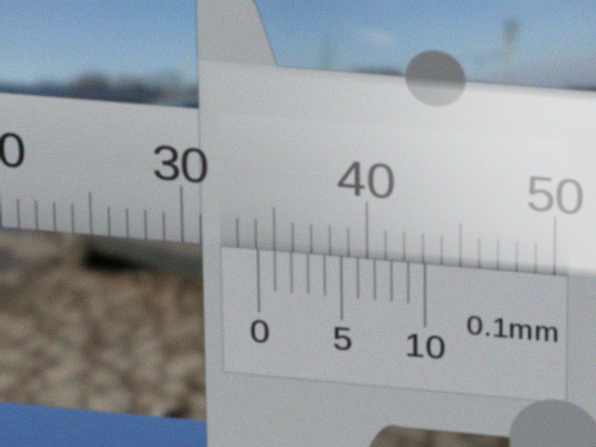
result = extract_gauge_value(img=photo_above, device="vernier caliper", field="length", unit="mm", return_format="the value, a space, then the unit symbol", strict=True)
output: 34.1 mm
